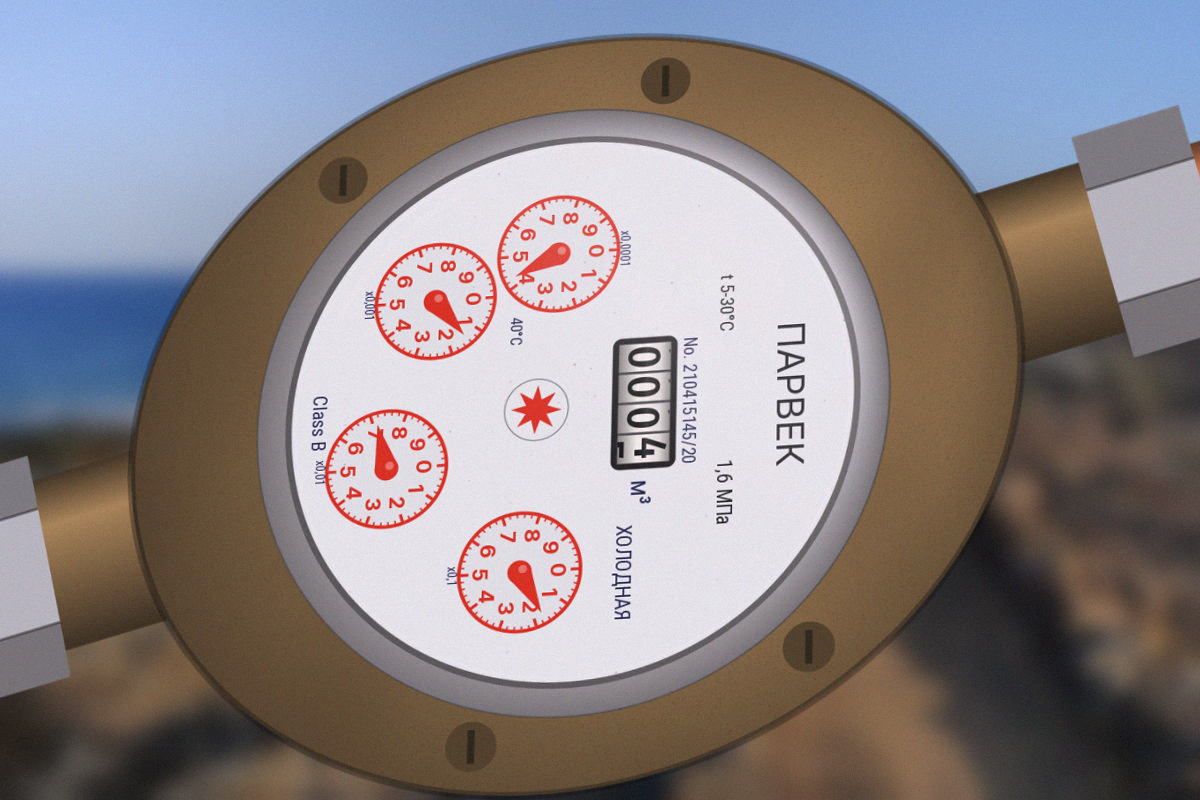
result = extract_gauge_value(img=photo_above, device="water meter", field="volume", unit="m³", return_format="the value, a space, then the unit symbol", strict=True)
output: 4.1714 m³
